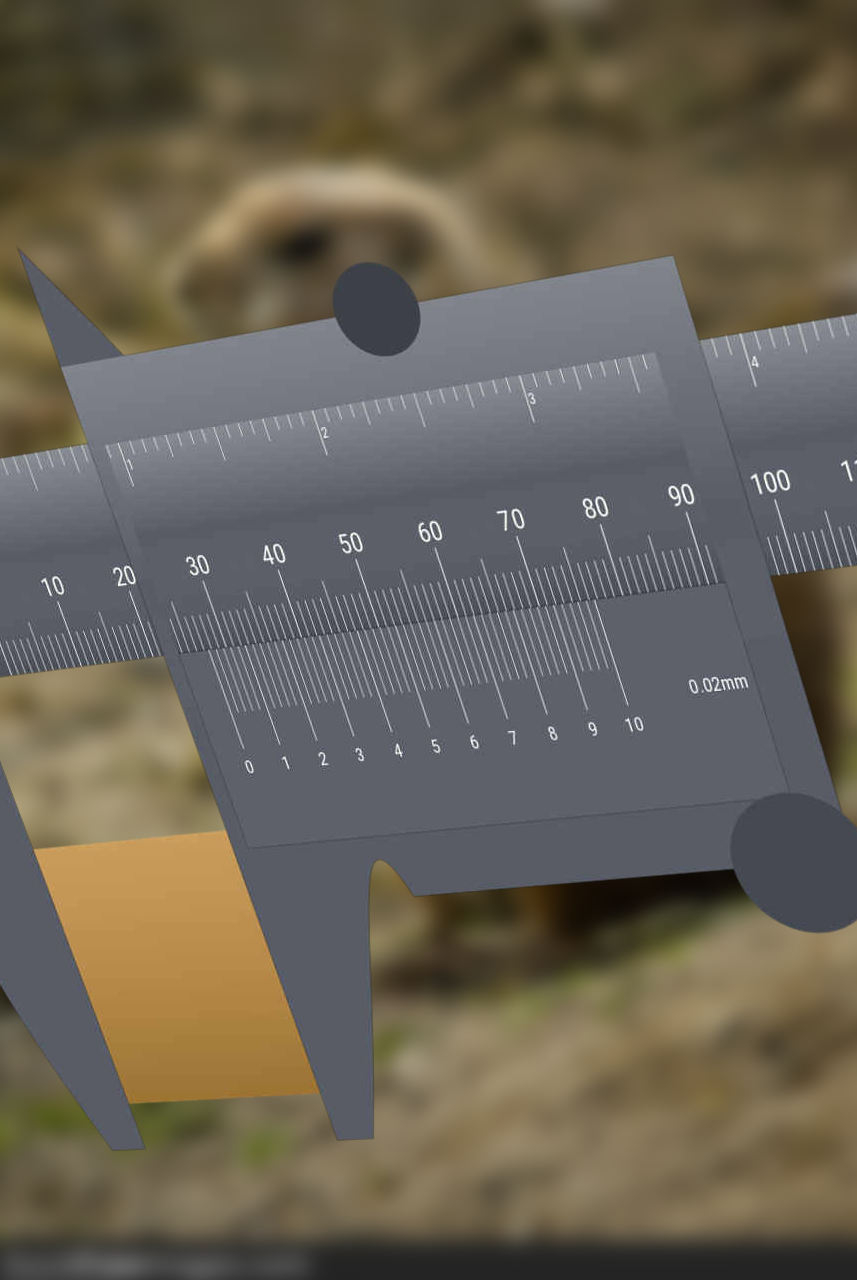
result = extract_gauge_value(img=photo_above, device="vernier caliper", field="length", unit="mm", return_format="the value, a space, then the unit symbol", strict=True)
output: 27.6 mm
